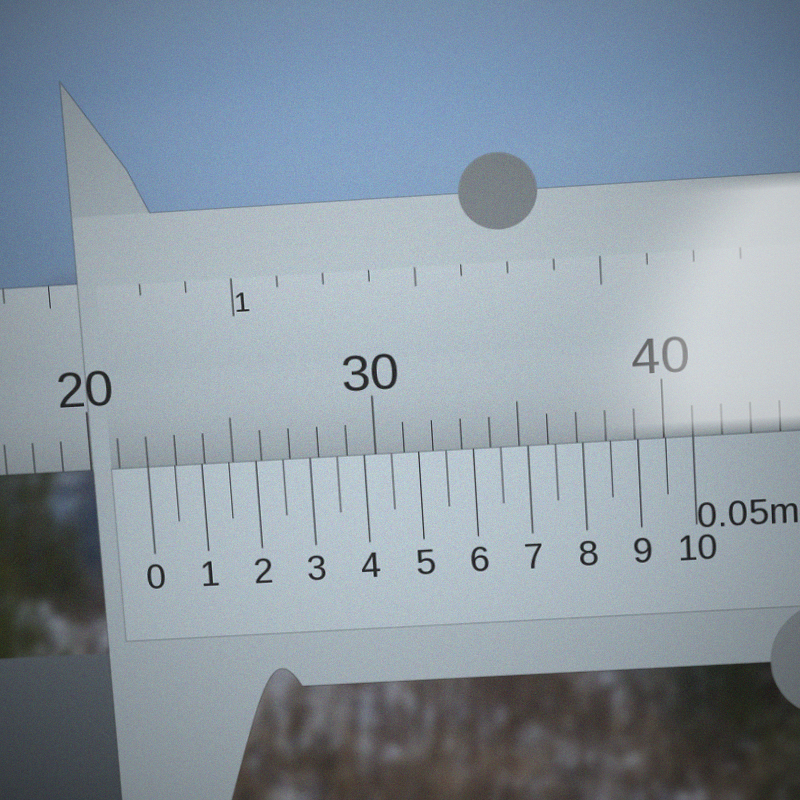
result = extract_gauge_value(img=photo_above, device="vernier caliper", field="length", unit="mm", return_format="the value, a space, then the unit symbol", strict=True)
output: 22.00 mm
